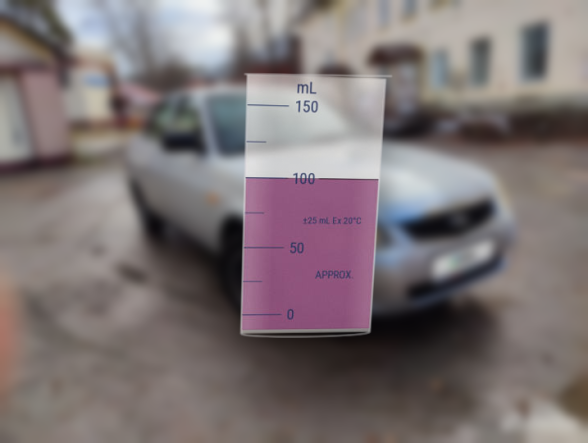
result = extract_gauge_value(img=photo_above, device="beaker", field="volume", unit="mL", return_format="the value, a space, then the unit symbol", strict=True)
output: 100 mL
